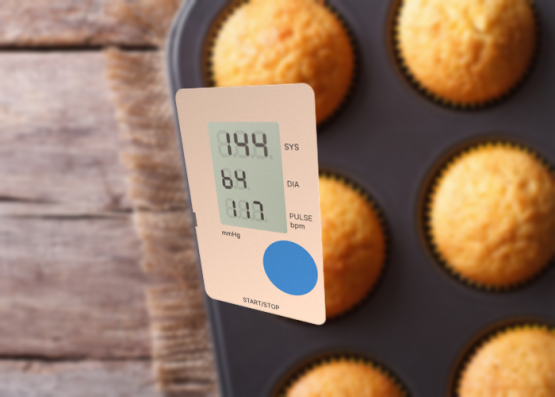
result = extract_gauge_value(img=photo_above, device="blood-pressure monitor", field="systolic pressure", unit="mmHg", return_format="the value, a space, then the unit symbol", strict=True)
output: 144 mmHg
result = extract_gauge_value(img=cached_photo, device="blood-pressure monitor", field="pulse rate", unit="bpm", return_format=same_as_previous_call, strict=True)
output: 117 bpm
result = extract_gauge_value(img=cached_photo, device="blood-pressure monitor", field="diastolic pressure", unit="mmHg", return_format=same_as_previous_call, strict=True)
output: 64 mmHg
